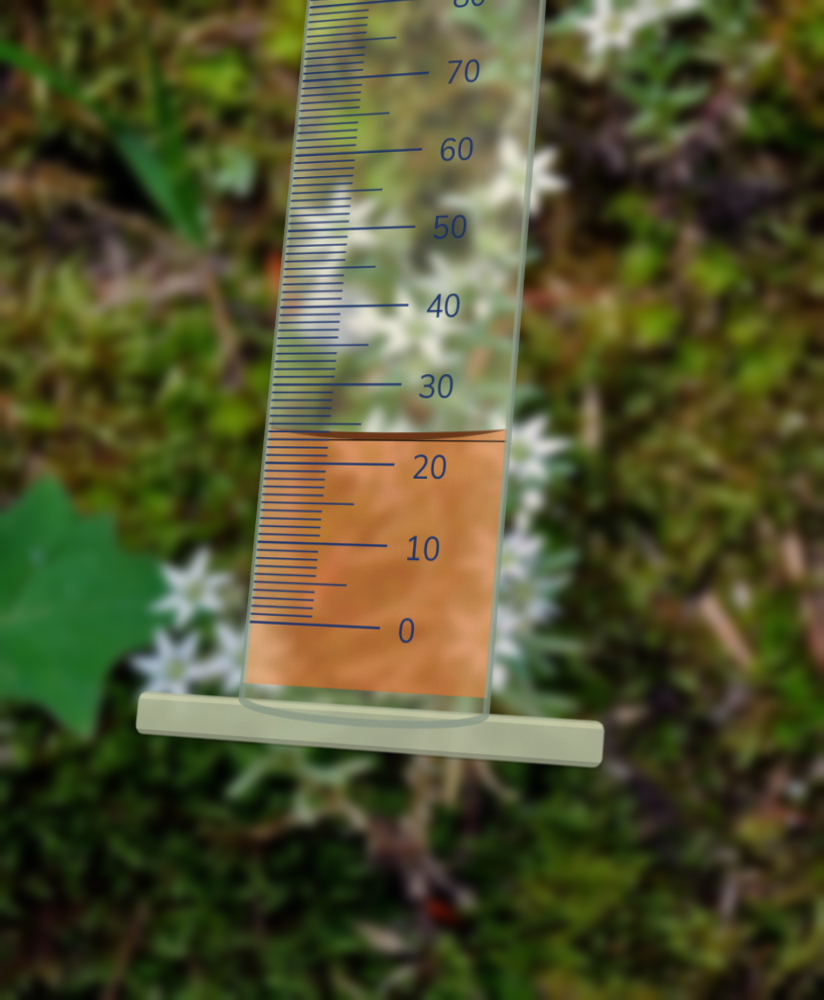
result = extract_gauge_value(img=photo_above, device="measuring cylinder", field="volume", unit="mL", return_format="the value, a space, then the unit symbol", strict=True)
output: 23 mL
